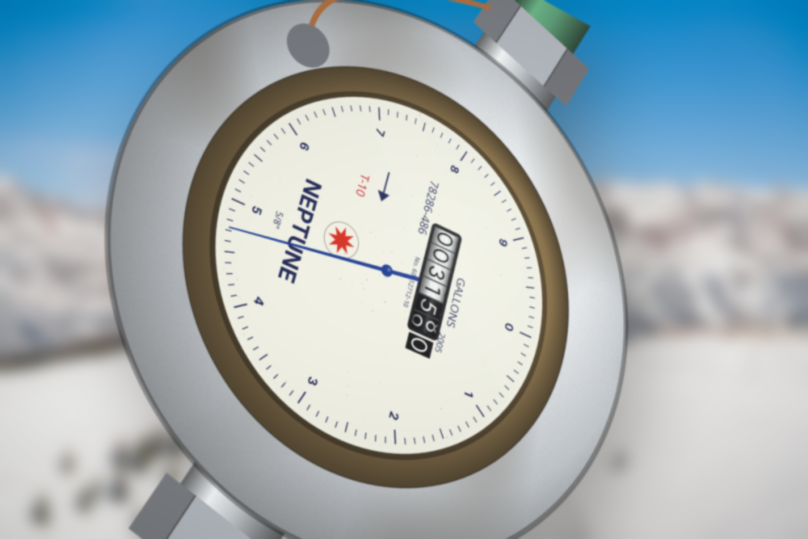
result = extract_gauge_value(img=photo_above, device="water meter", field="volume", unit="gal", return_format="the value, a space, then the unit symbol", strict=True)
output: 31584.7 gal
